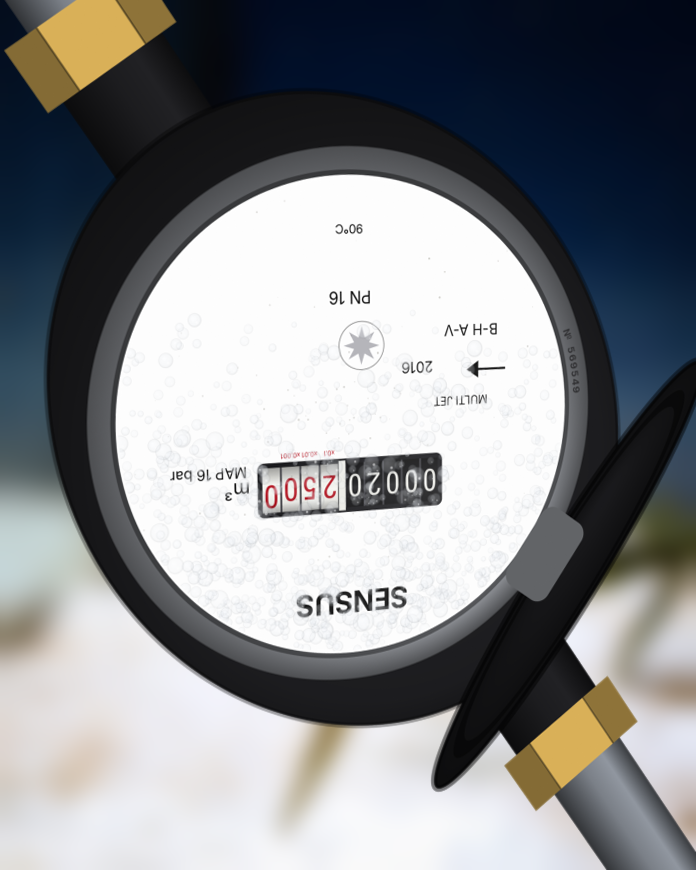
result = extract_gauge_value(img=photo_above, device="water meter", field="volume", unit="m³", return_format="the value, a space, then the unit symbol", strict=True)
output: 20.2500 m³
